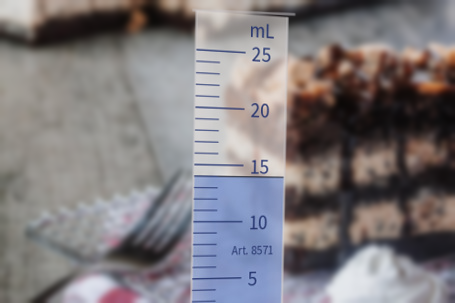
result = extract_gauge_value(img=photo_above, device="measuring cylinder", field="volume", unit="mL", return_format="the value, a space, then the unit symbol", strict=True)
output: 14 mL
